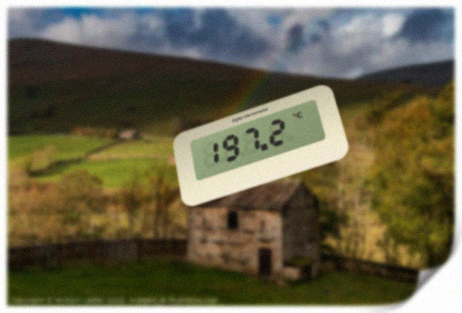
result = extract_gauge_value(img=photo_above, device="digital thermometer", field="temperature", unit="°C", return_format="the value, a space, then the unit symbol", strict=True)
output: 197.2 °C
